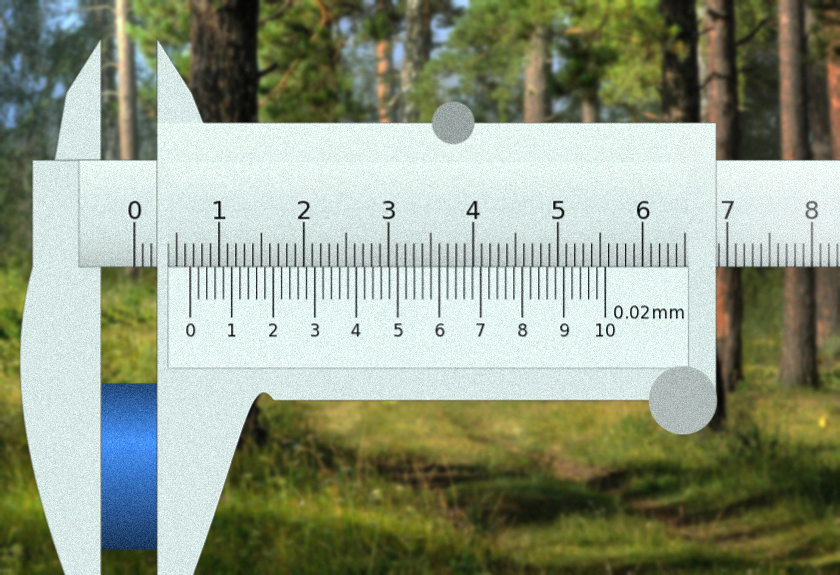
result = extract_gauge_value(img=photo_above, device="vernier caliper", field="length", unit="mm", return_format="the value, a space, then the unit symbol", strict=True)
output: 6.6 mm
